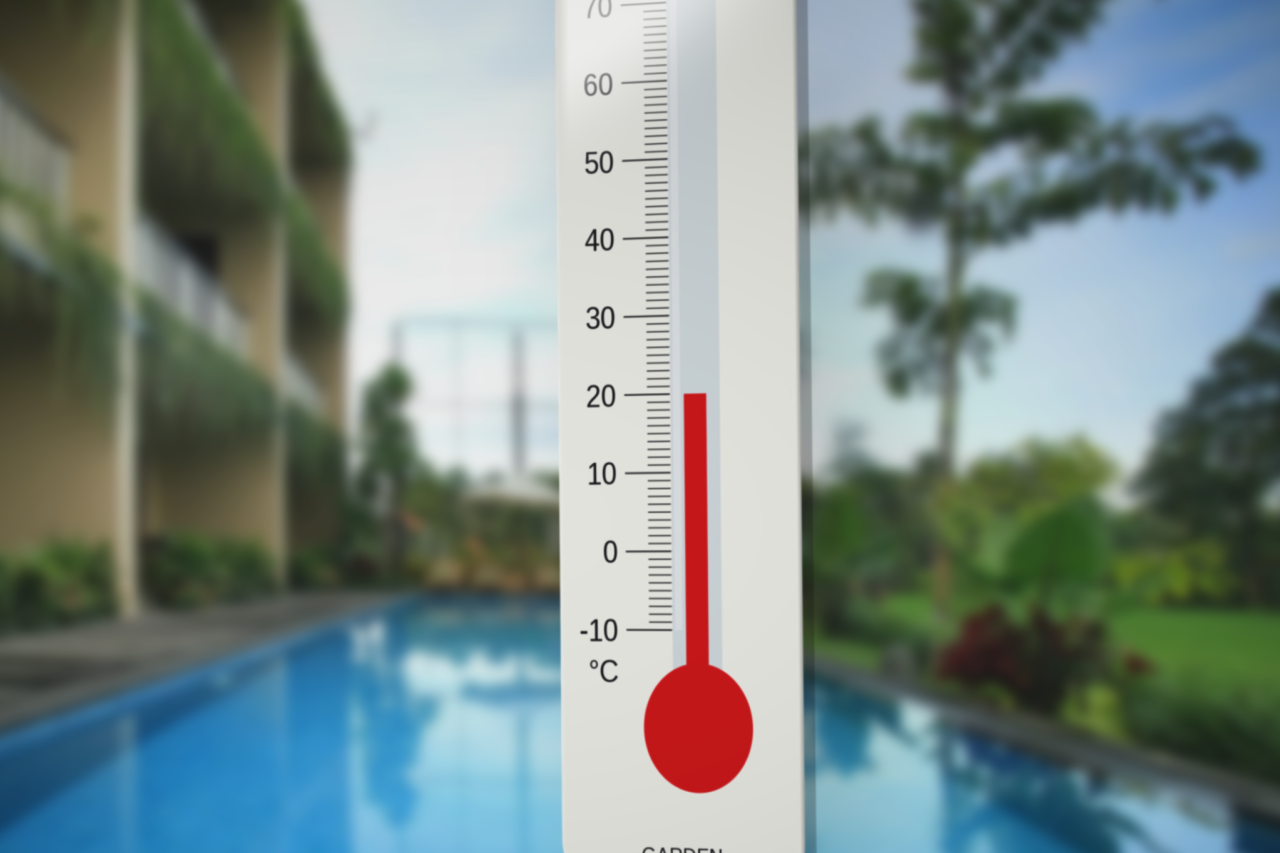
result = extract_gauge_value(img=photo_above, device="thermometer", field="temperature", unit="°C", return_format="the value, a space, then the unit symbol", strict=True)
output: 20 °C
